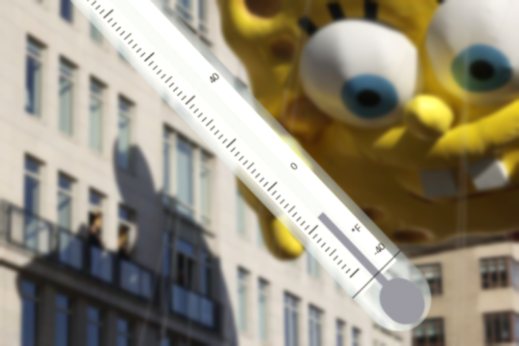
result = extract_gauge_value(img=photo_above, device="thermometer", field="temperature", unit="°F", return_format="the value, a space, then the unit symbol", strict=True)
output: -18 °F
